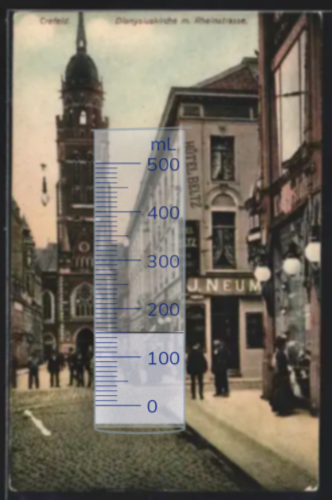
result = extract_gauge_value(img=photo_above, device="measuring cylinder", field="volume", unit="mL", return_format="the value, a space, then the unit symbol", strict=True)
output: 150 mL
